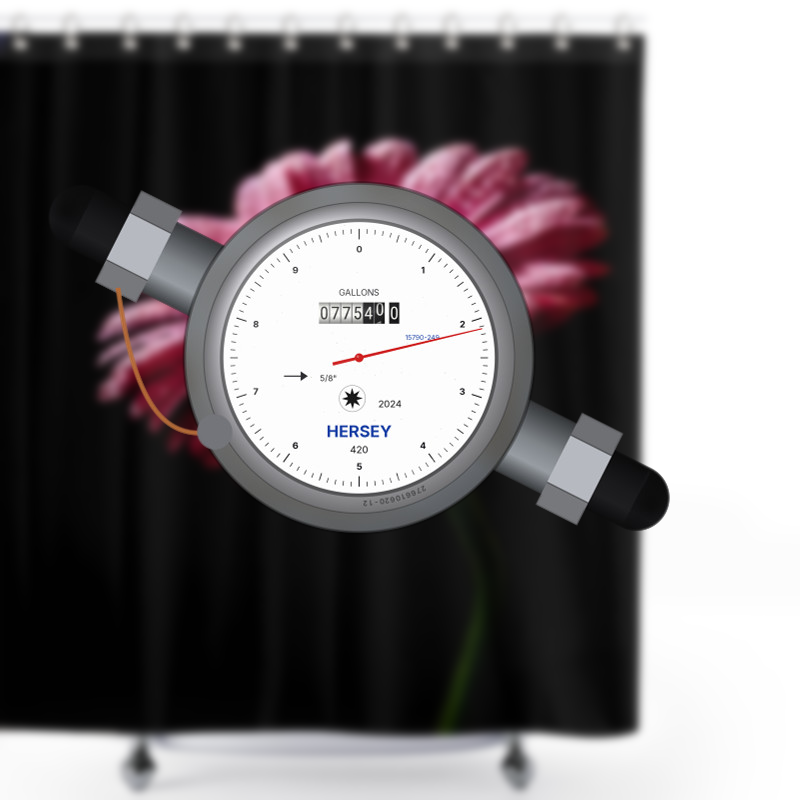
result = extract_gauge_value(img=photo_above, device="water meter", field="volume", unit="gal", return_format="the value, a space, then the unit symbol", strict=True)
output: 775402.1 gal
